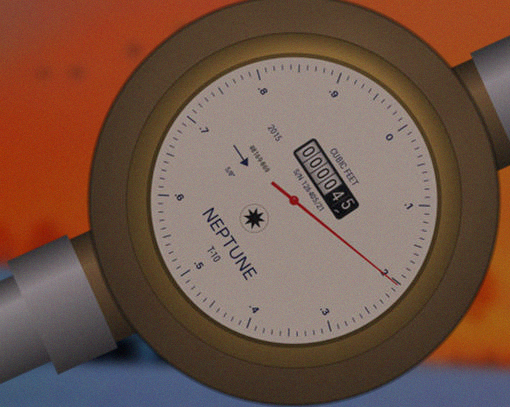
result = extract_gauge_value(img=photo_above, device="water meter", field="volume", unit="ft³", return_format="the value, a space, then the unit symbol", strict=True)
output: 45.20 ft³
